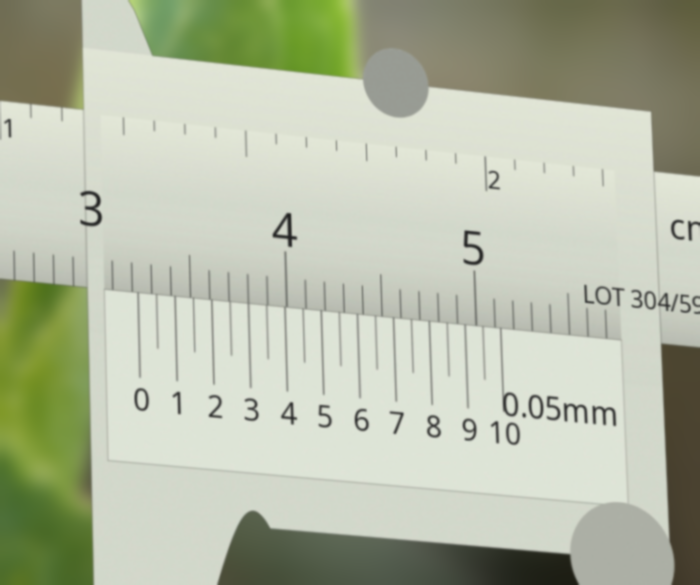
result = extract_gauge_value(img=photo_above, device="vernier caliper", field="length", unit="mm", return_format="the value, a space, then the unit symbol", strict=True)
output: 32.3 mm
